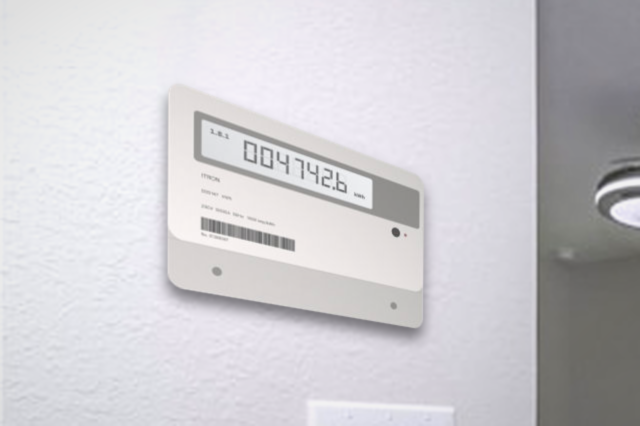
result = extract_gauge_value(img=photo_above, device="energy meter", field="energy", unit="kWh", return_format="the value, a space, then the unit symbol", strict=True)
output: 4742.6 kWh
